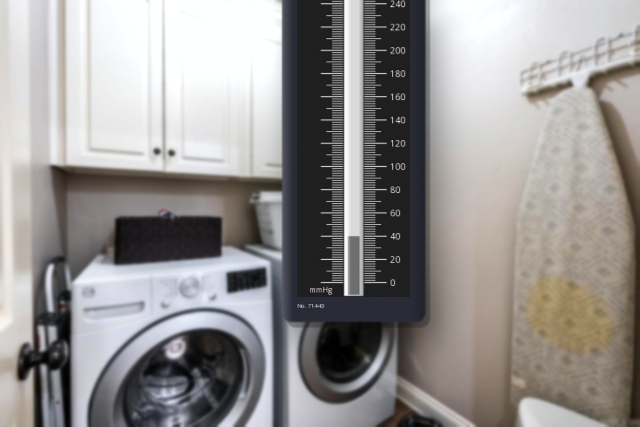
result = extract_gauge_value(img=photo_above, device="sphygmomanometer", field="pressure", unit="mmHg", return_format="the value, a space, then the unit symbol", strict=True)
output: 40 mmHg
